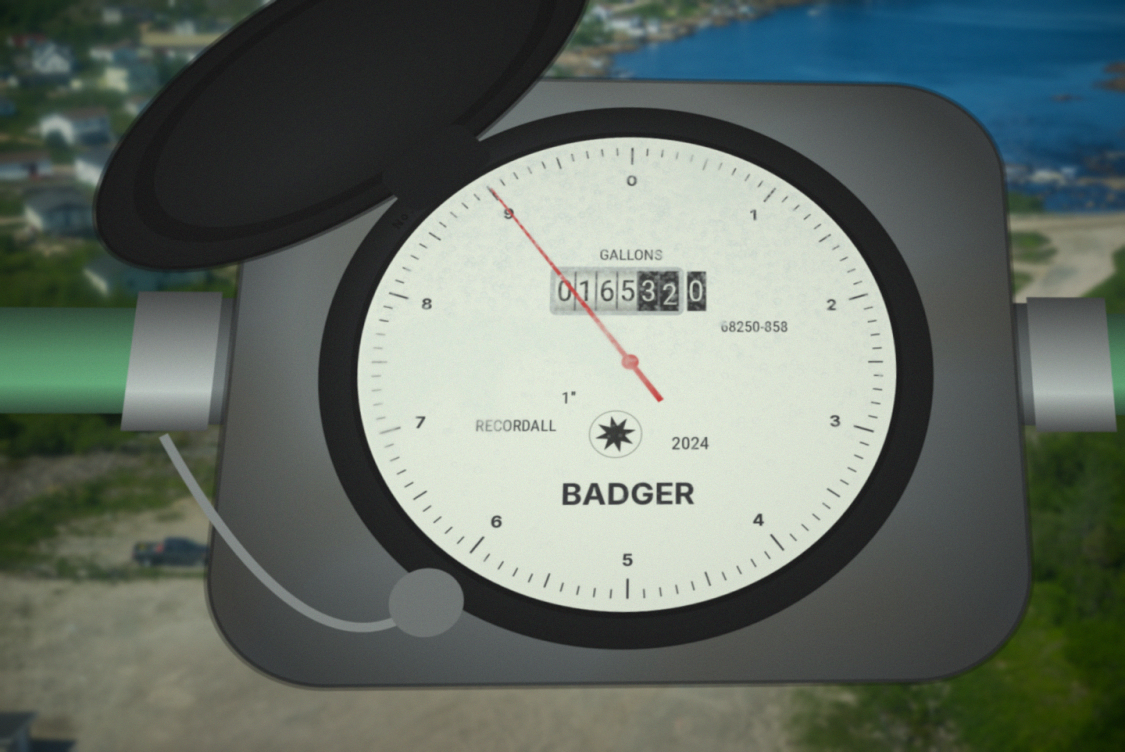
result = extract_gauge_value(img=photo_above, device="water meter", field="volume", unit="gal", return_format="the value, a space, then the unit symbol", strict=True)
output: 165319.0 gal
